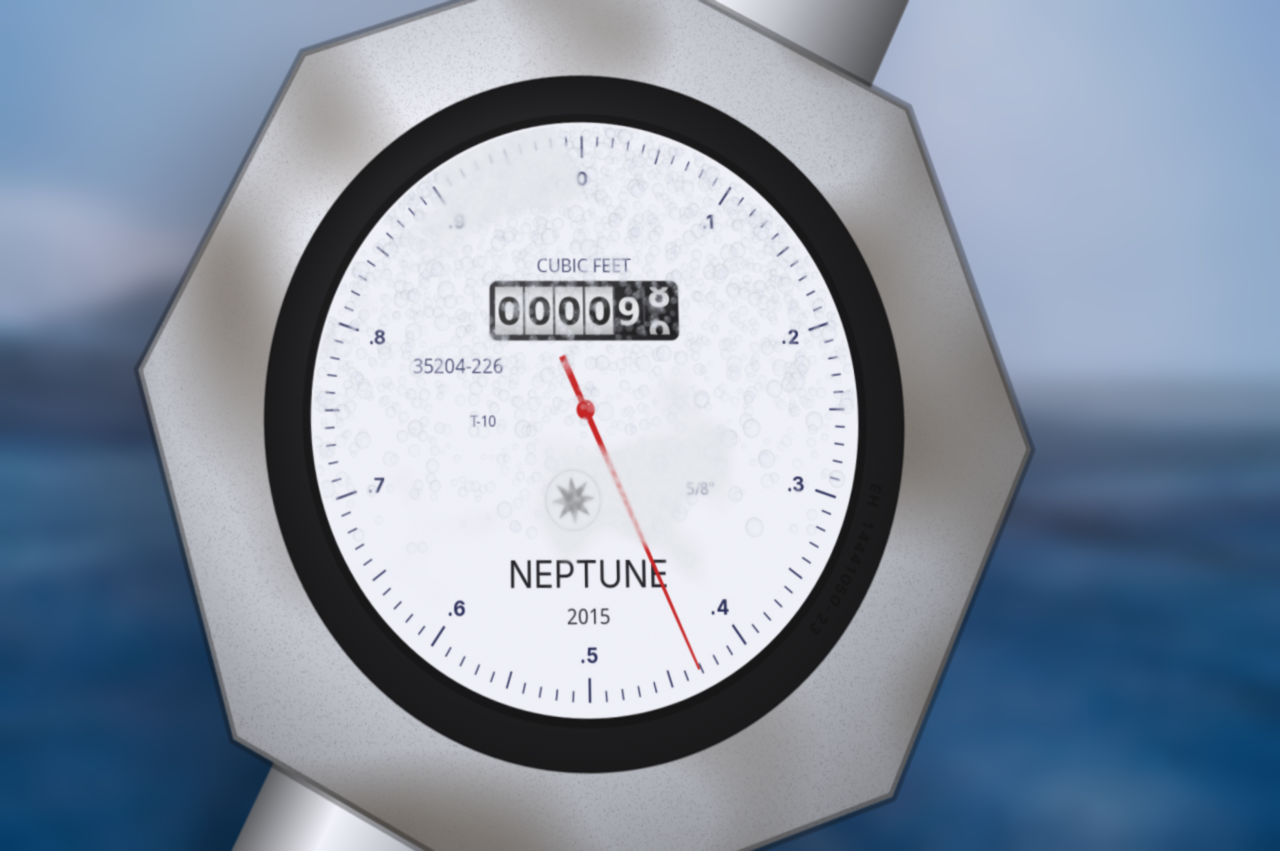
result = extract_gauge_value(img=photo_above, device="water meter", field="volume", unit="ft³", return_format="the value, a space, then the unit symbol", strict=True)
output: 98.43 ft³
